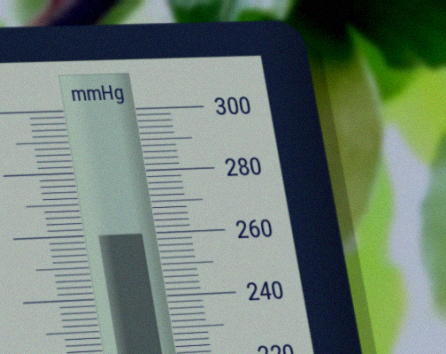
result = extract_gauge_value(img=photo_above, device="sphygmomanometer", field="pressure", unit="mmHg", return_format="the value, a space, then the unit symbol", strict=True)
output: 260 mmHg
